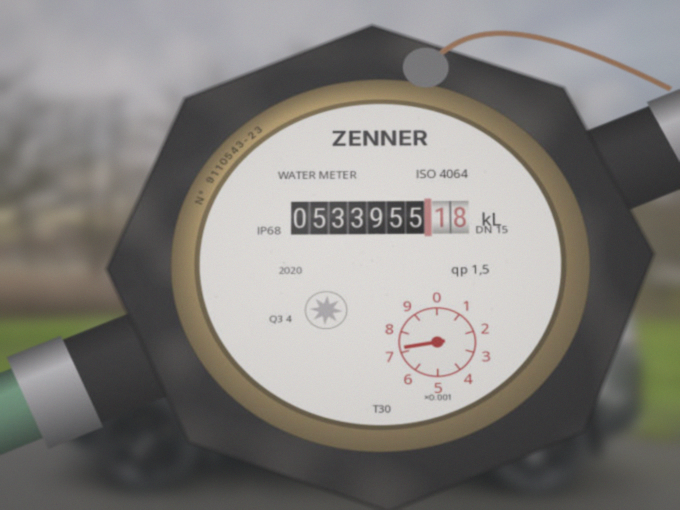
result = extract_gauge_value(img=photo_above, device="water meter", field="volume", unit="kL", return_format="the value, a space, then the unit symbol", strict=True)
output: 533955.187 kL
